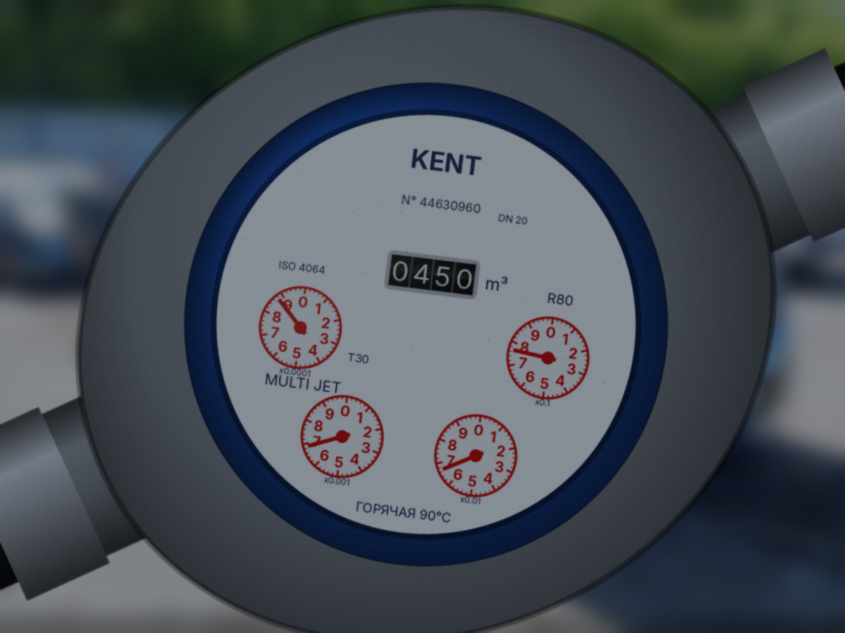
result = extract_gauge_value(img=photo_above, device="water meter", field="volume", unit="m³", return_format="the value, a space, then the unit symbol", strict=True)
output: 450.7668 m³
